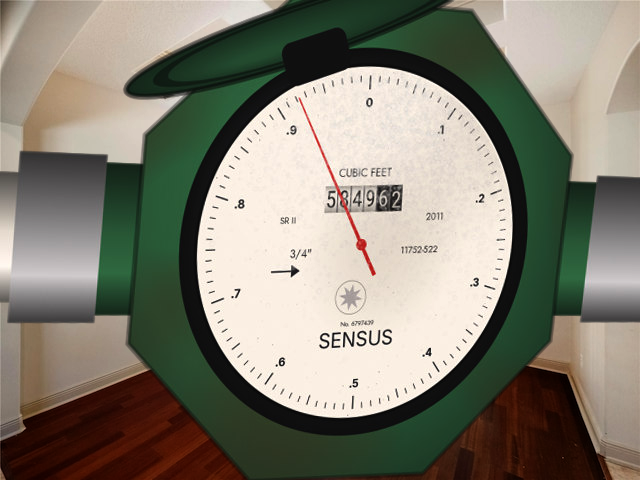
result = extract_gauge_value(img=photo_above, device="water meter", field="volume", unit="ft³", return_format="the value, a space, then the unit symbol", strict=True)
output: 584961.92 ft³
